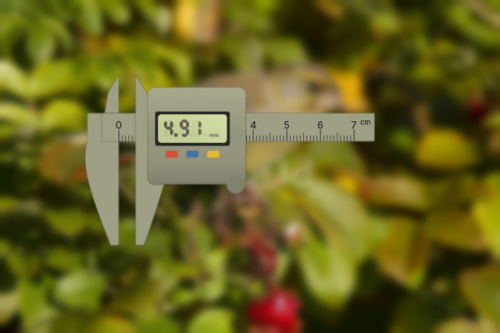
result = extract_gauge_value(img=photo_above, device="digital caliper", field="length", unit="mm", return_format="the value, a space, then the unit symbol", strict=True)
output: 4.91 mm
